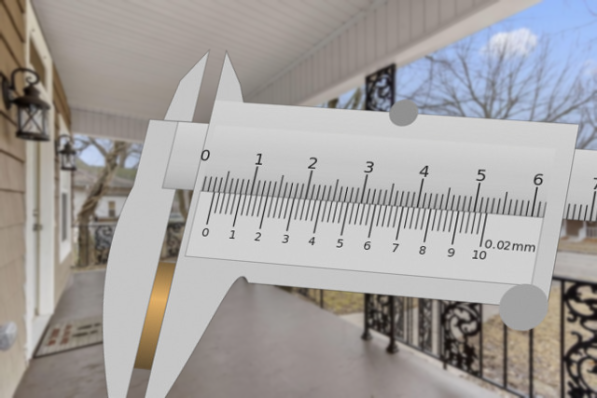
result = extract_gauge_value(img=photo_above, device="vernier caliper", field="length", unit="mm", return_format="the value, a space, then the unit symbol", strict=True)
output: 3.2 mm
